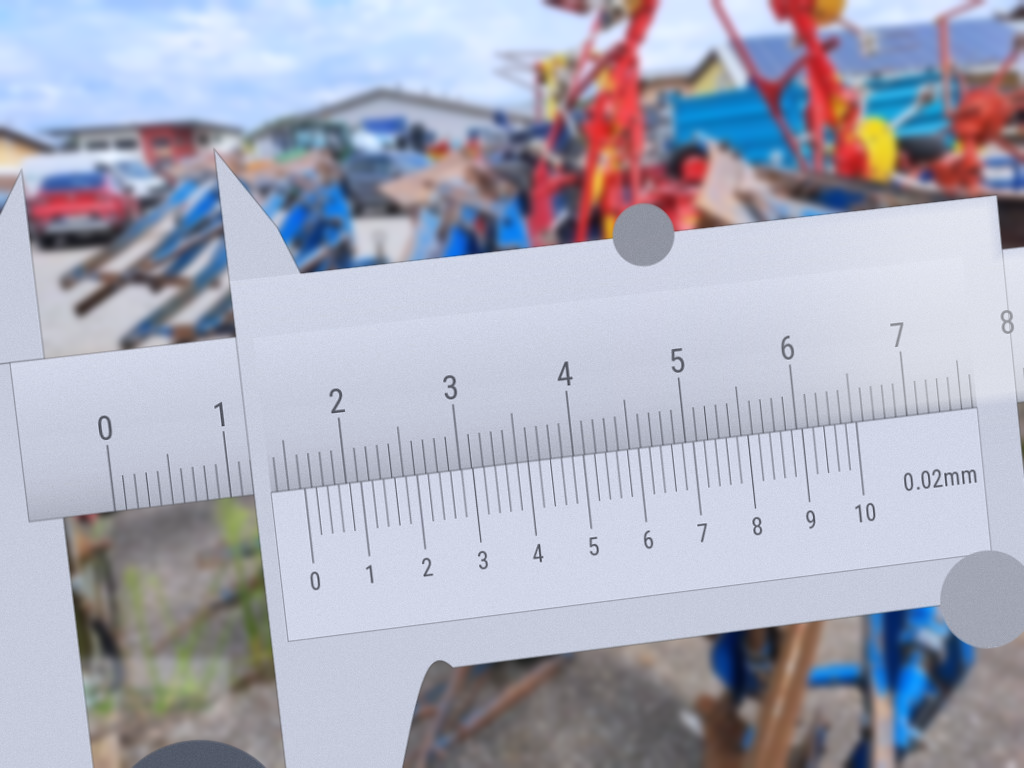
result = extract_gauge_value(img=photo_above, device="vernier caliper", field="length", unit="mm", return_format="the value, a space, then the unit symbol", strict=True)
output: 16.4 mm
